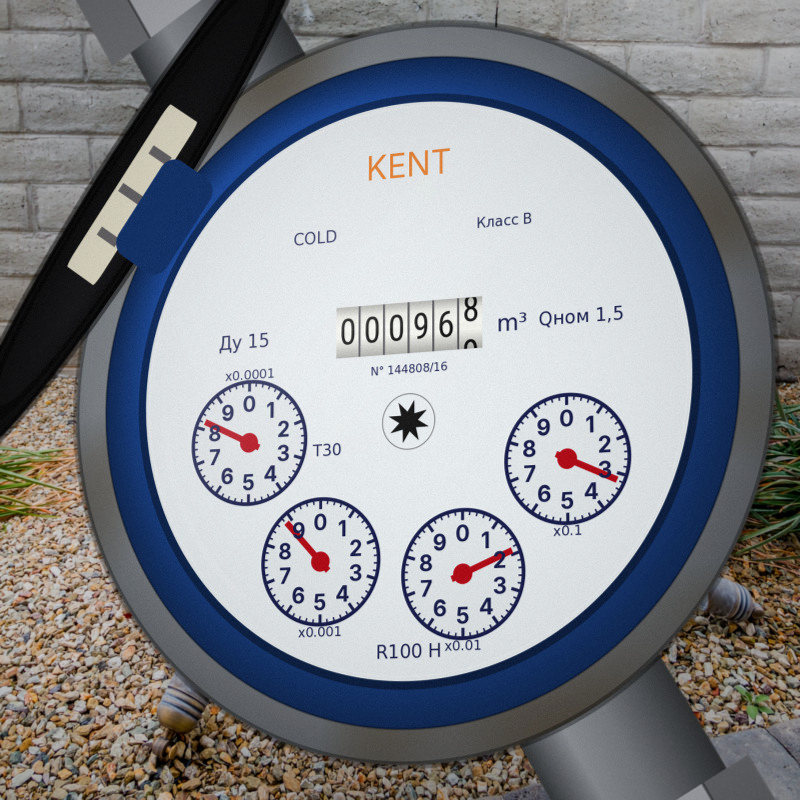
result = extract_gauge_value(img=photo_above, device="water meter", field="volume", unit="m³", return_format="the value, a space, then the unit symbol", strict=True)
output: 968.3188 m³
